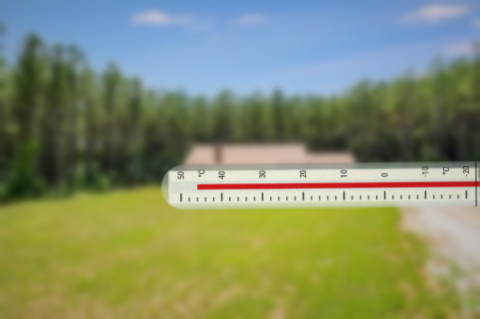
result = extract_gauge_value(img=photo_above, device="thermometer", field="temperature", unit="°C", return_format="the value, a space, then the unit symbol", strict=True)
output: 46 °C
